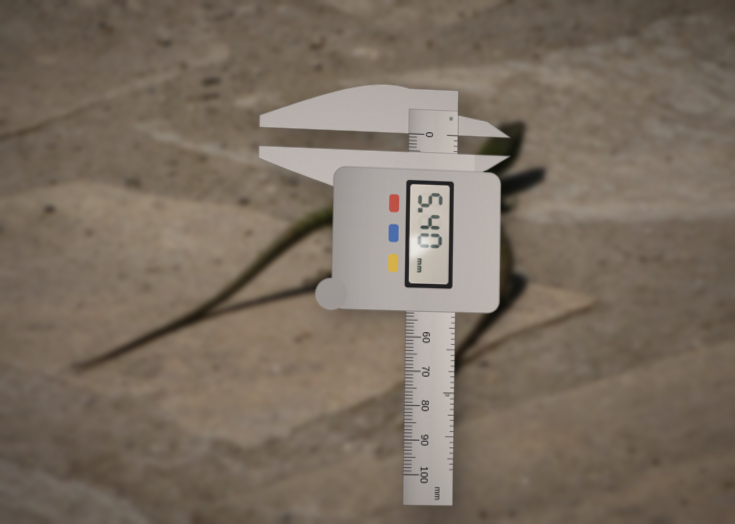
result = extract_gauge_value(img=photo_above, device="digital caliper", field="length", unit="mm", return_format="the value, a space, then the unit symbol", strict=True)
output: 5.40 mm
